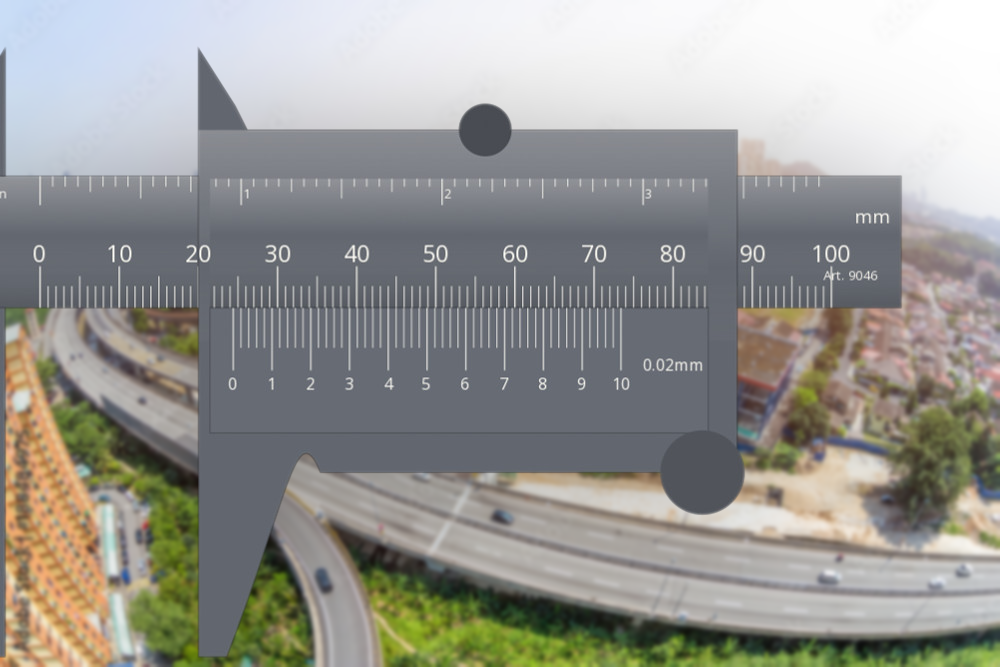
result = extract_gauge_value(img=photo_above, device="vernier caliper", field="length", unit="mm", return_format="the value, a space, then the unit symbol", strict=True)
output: 24.4 mm
